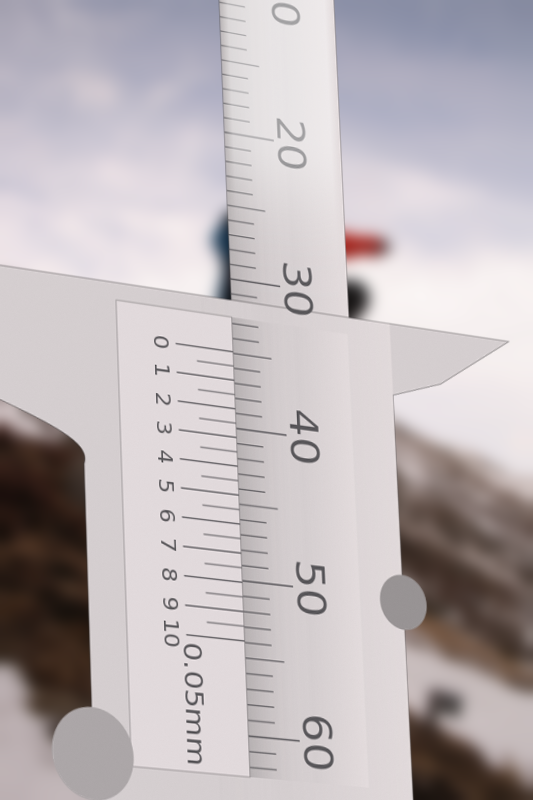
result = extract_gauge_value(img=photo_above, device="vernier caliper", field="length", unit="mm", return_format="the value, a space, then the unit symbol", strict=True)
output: 34.9 mm
